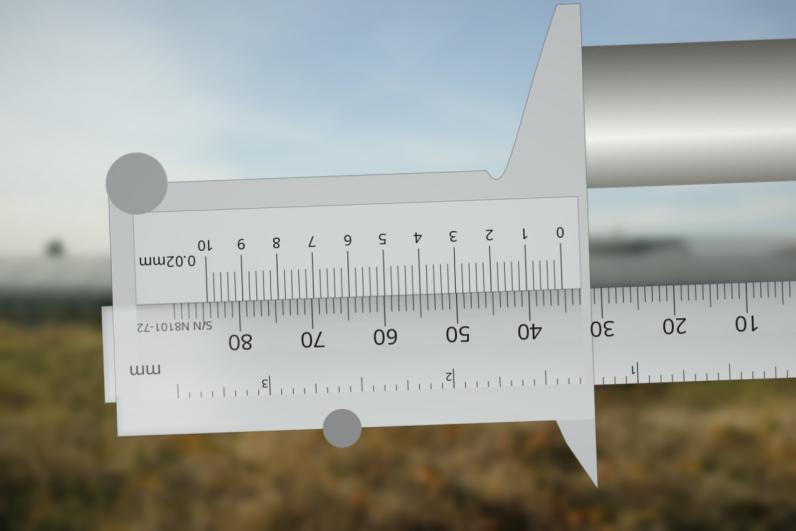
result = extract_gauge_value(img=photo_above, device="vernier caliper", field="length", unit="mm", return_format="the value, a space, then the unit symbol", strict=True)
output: 35.4 mm
